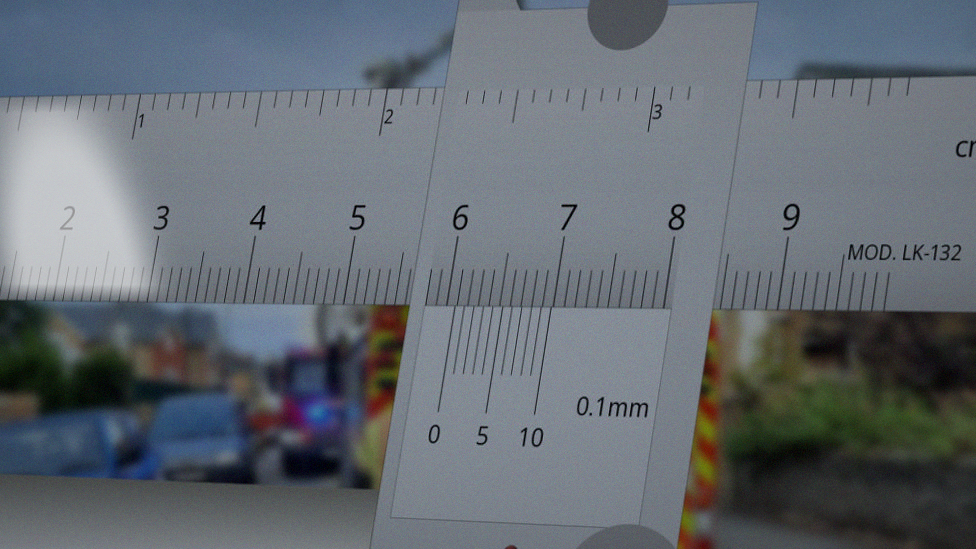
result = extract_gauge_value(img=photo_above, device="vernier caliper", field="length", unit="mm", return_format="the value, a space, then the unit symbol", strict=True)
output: 60.8 mm
